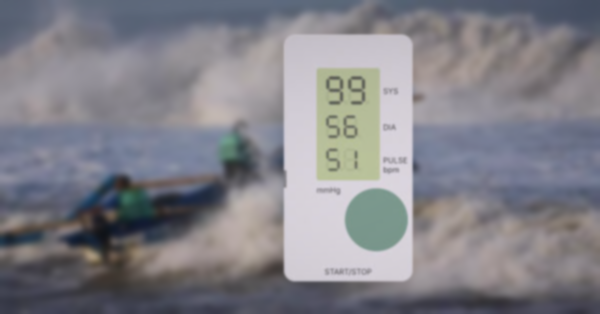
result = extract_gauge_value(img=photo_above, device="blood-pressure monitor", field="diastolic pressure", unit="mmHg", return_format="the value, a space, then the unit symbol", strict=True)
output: 56 mmHg
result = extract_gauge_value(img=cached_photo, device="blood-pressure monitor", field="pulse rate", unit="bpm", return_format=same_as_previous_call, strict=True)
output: 51 bpm
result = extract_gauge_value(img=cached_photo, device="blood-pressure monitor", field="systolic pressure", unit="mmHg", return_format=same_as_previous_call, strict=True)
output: 99 mmHg
